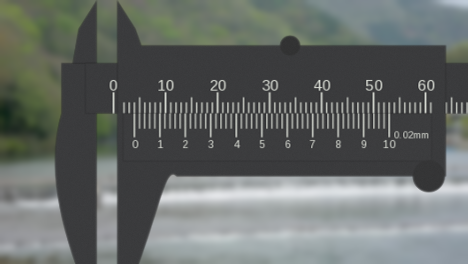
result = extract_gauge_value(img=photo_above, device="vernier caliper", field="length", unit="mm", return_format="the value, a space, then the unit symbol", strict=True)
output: 4.0 mm
